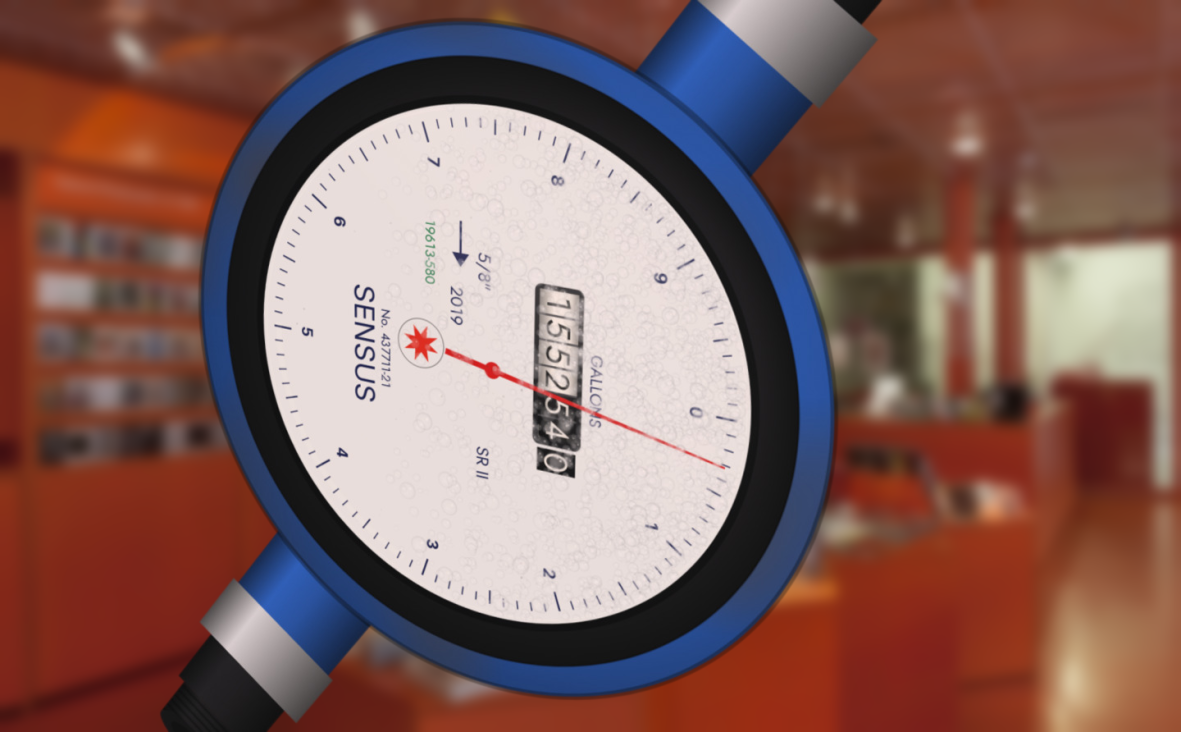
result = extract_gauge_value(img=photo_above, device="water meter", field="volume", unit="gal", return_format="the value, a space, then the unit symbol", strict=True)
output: 1552540.3 gal
